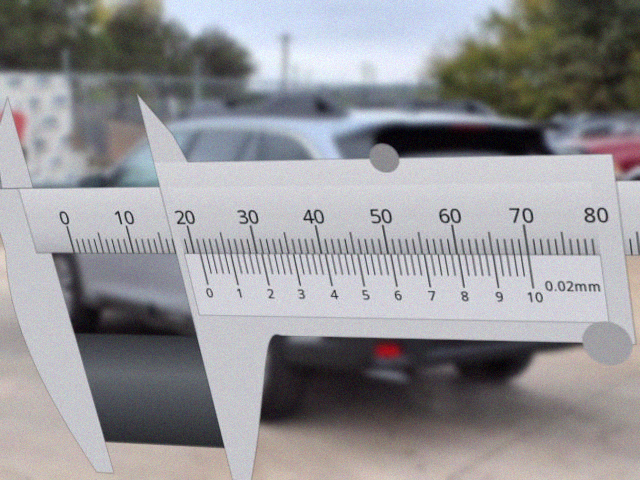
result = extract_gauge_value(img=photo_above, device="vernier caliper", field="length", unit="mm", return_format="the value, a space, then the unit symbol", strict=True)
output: 21.0 mm
